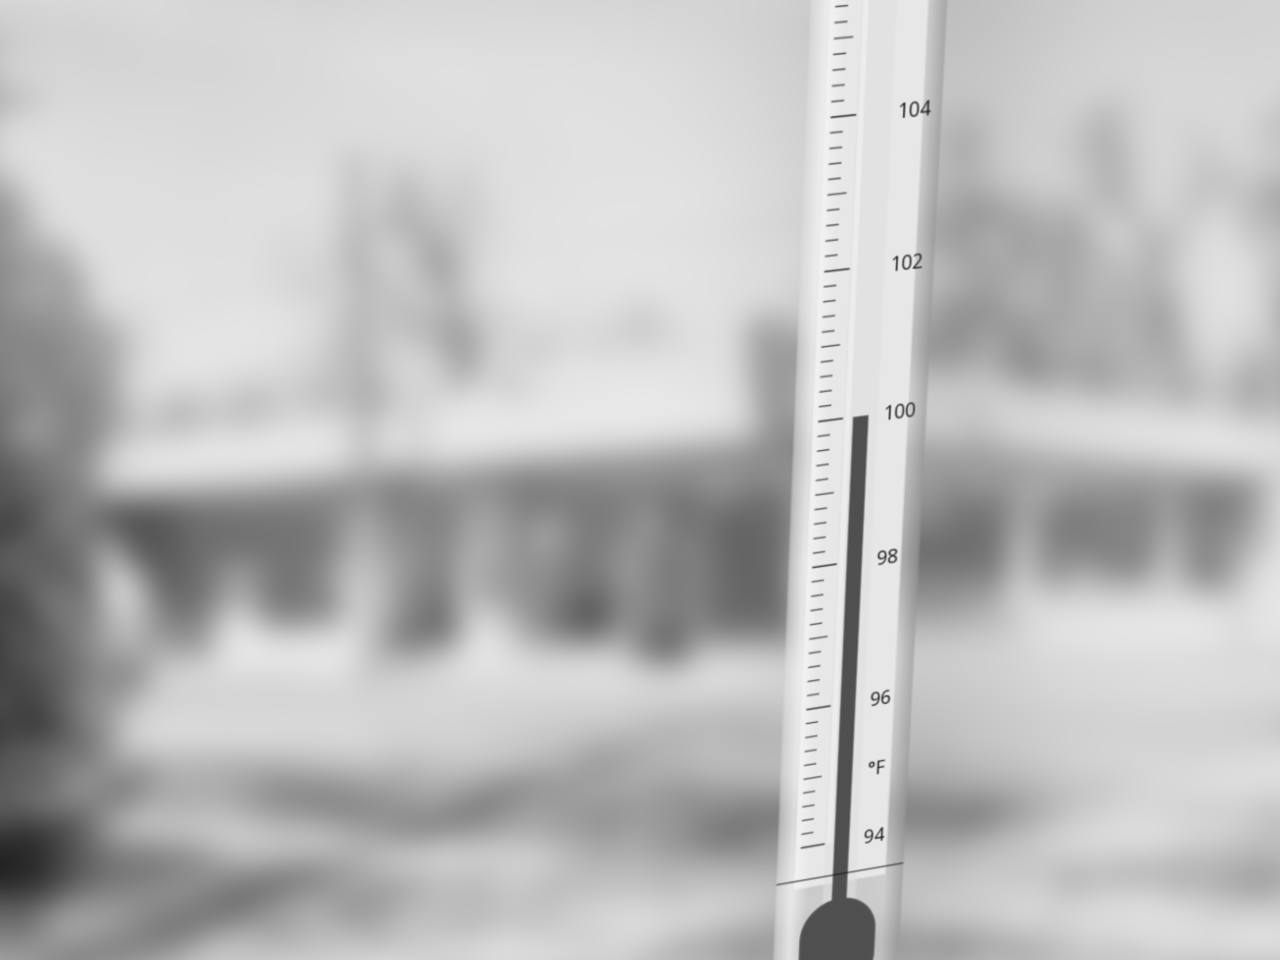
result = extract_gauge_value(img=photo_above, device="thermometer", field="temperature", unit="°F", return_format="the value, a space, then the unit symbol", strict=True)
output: 100 °F
